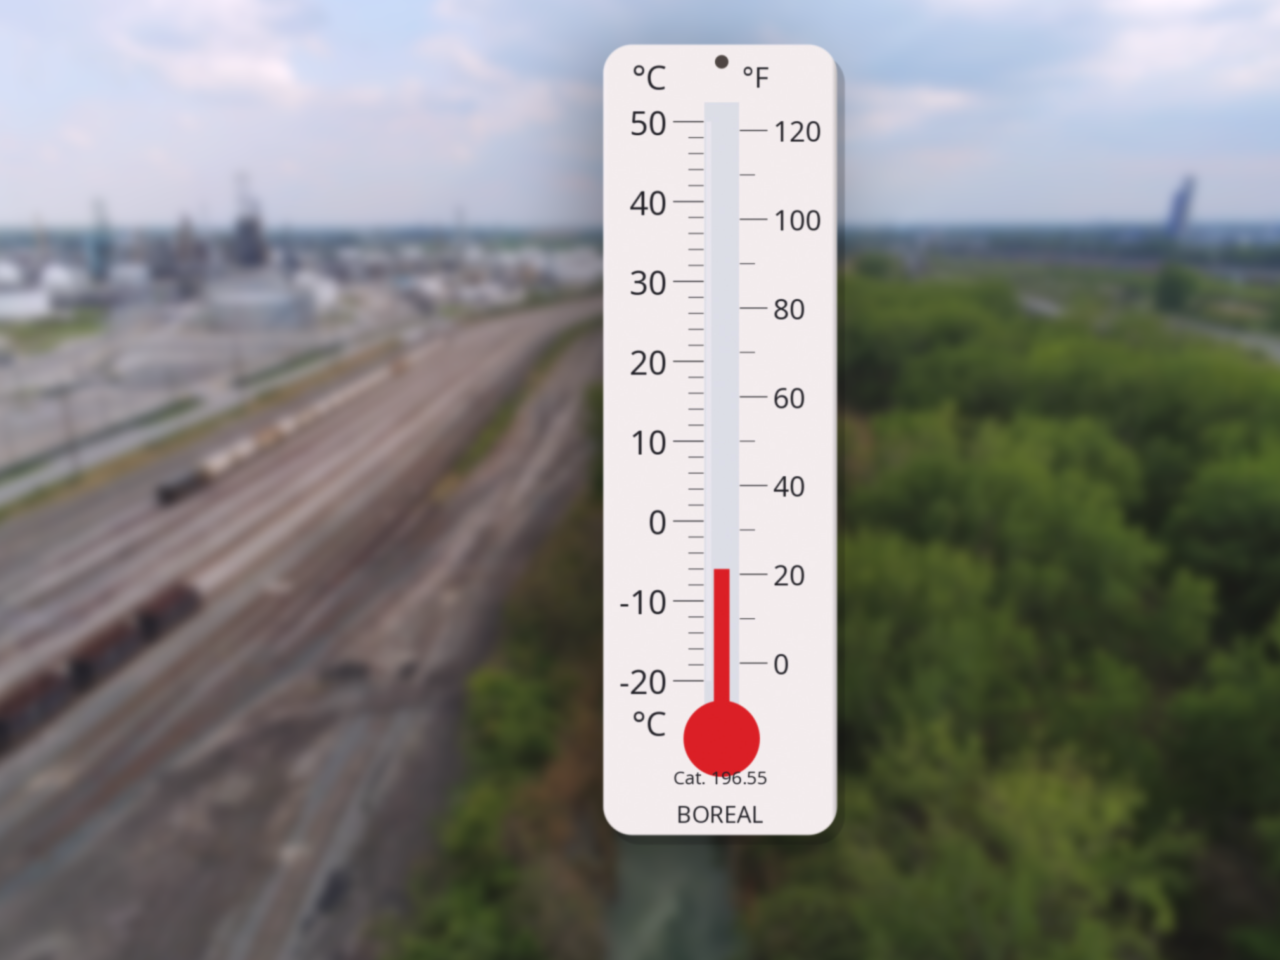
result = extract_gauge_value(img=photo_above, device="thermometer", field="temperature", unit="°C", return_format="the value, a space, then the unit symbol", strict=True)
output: -6 °C
